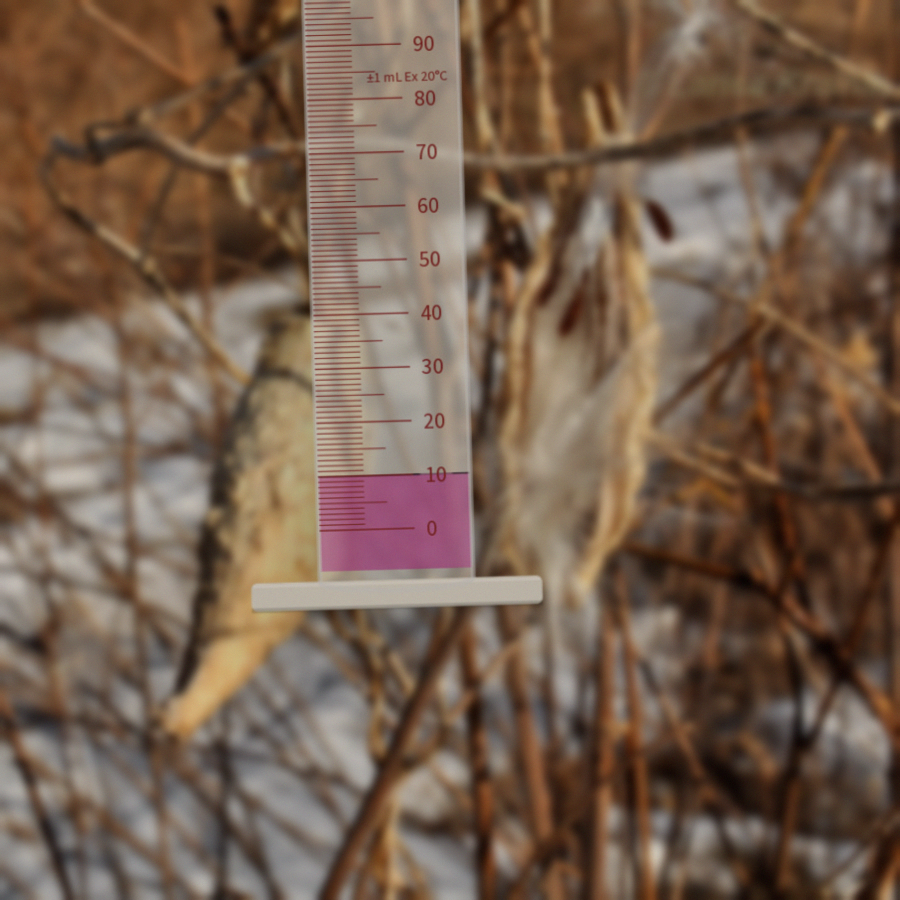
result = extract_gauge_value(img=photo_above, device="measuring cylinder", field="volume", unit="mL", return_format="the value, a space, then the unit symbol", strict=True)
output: 10 mL
